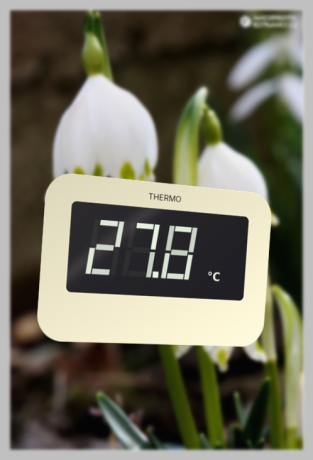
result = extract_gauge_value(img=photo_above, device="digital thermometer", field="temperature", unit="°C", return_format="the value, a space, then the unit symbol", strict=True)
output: 27.8 °C
